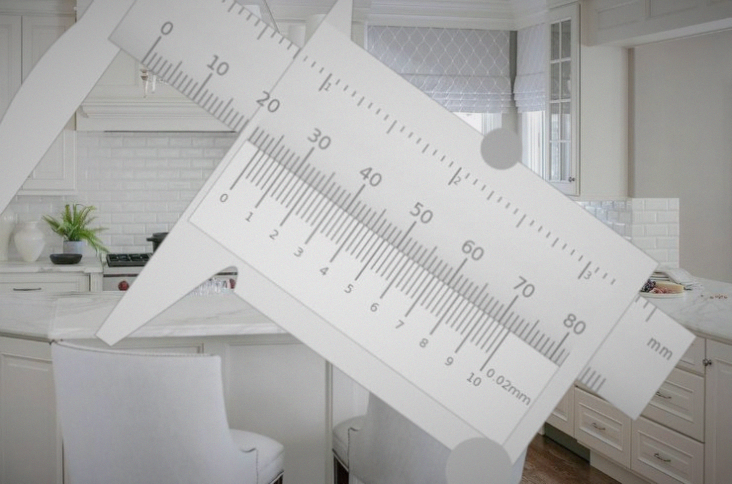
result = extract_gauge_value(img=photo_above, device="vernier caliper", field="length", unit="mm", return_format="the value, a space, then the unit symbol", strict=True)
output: 23.2 mm
